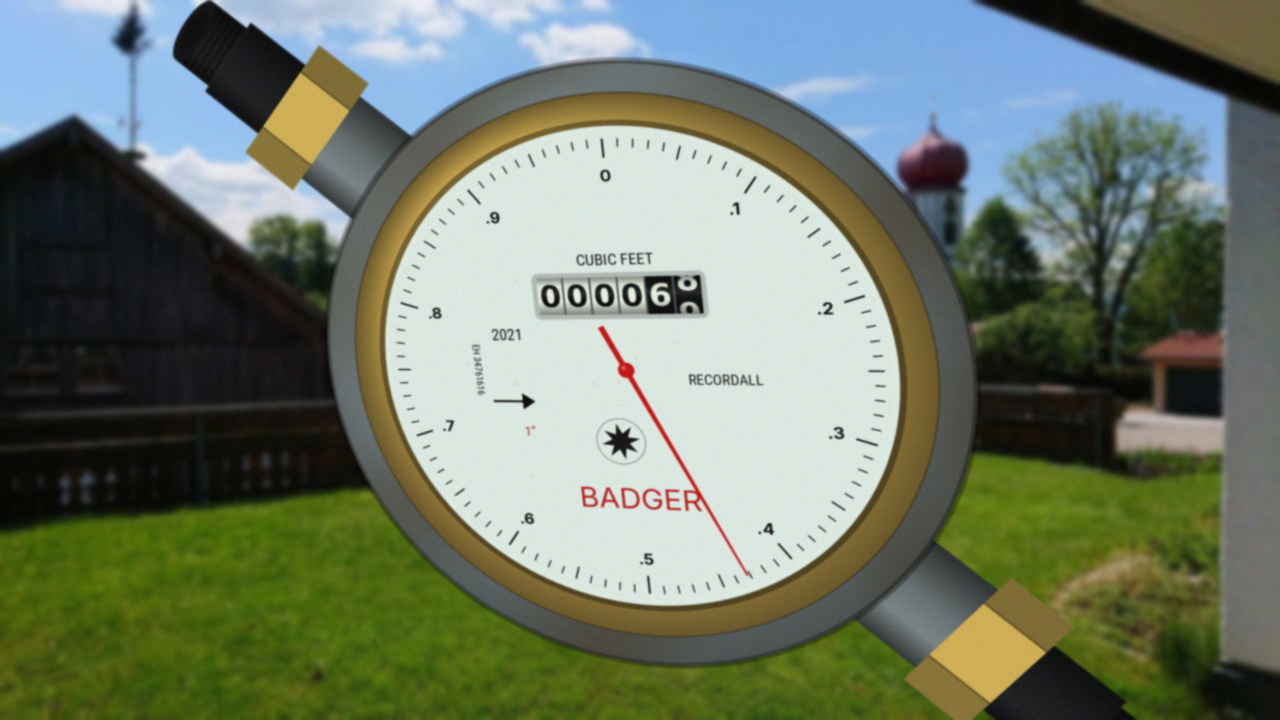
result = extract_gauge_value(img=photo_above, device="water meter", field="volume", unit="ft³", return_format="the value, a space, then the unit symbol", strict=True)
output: 68.43 ft³
